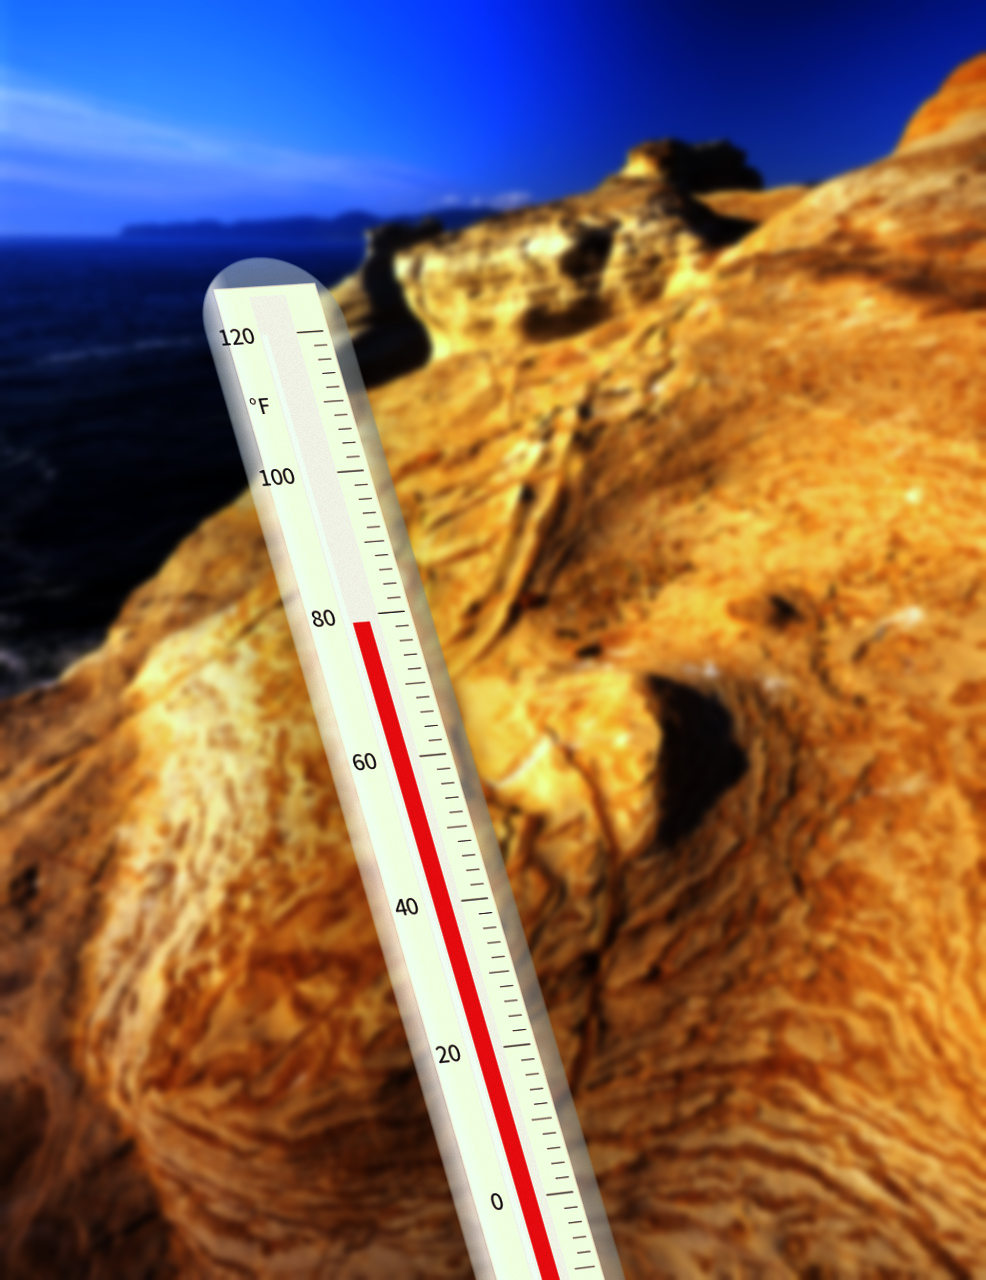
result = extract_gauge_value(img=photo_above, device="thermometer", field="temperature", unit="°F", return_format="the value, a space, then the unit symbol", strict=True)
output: 79 °F
